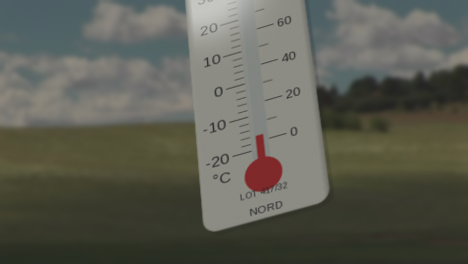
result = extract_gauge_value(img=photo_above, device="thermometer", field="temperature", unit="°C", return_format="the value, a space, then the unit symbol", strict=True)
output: -16 °C
